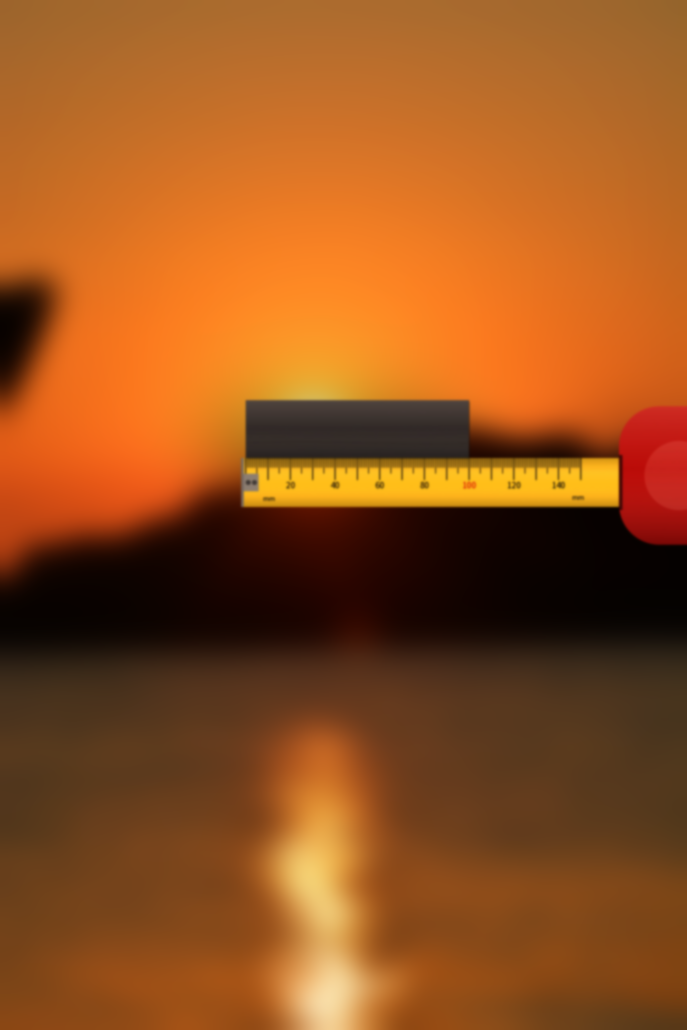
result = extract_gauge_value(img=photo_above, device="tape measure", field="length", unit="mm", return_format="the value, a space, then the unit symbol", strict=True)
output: 100 mm
